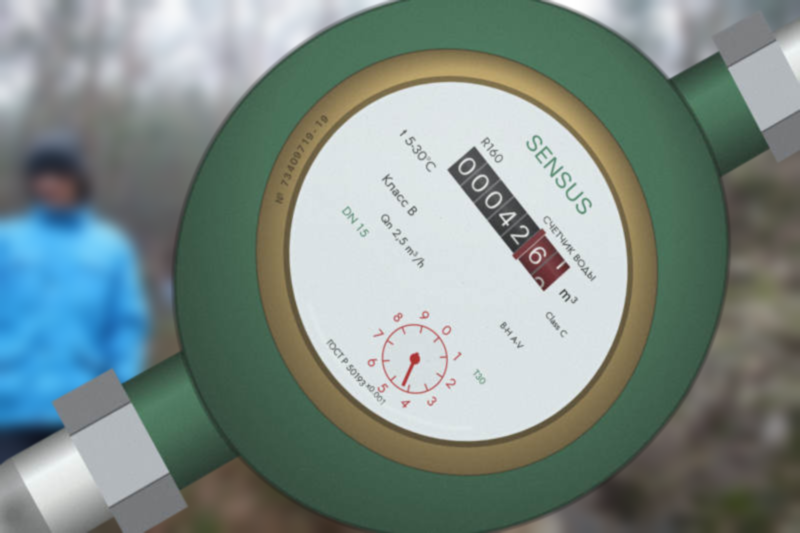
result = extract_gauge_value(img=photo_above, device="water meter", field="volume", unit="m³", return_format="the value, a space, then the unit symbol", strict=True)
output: 42.614 m³
